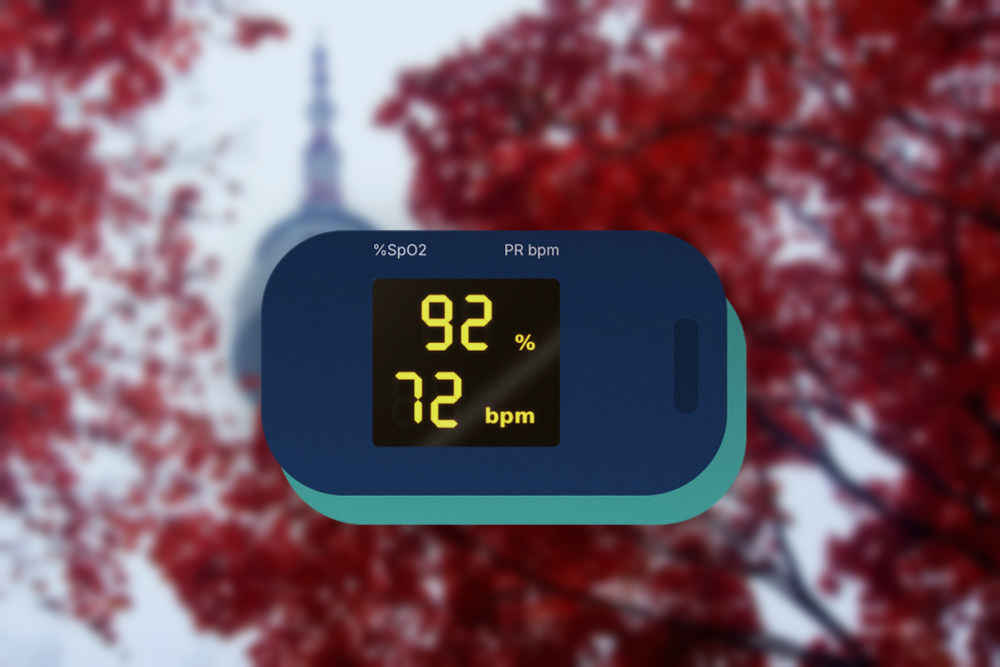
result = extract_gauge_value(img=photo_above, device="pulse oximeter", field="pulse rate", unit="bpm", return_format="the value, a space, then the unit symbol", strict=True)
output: 72 bpm
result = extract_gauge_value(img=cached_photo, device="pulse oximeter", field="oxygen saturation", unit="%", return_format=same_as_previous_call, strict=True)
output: 92 %
